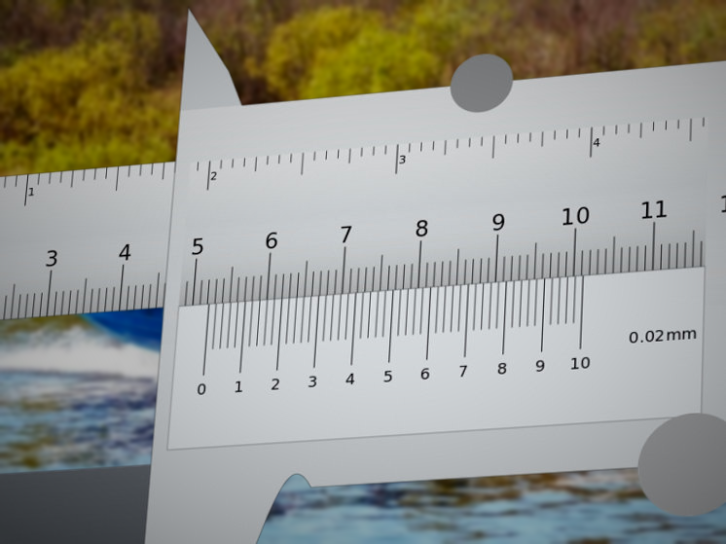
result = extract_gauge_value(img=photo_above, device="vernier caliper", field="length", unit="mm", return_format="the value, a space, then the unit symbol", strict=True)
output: 52.2 mm
